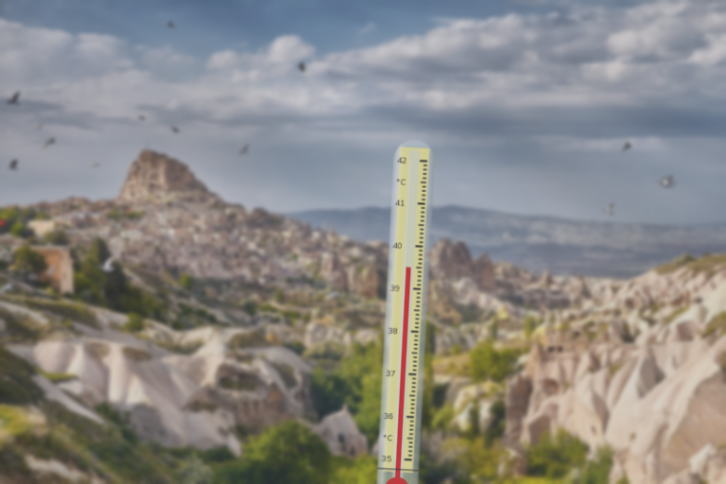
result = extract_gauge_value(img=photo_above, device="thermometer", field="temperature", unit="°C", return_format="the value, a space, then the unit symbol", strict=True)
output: 39.5 °C
